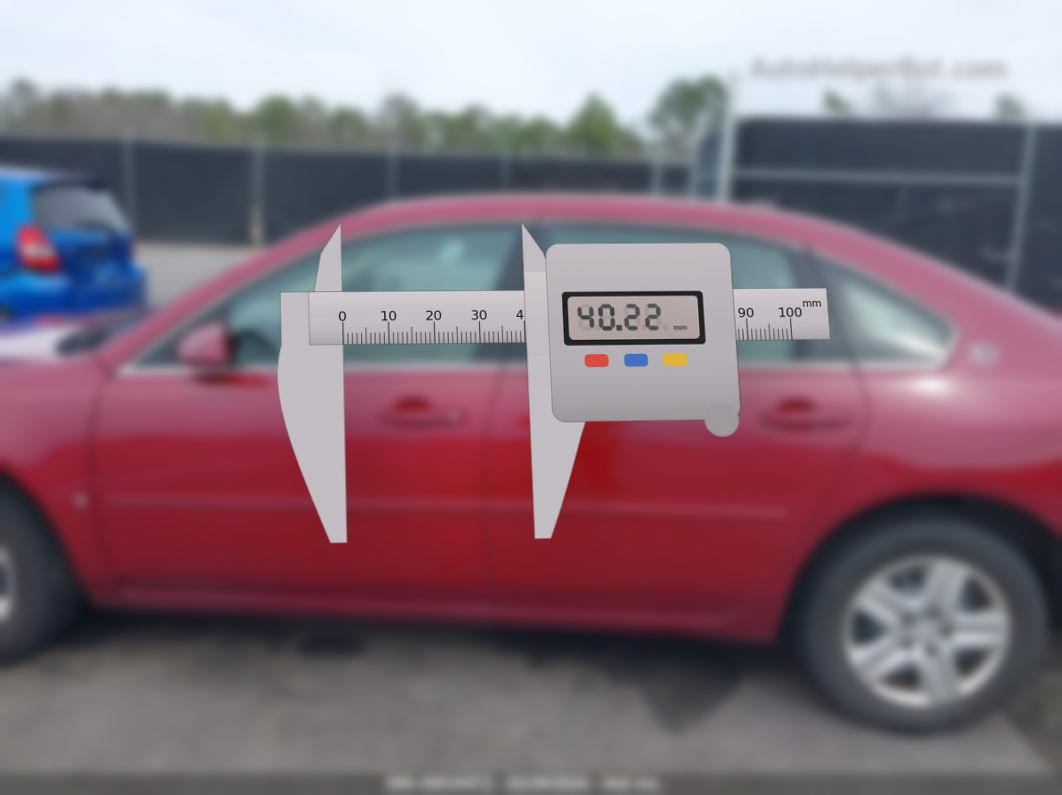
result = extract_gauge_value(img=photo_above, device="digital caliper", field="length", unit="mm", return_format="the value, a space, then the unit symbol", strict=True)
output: 40.22 mm
